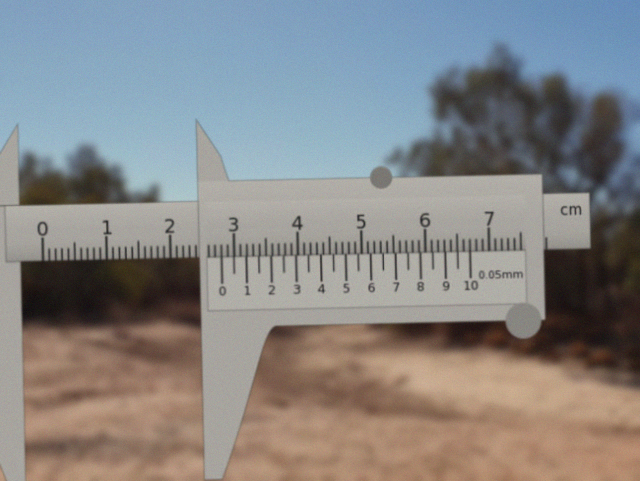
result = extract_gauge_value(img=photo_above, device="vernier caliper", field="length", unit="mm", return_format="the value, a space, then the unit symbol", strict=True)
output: 28.0 mm
